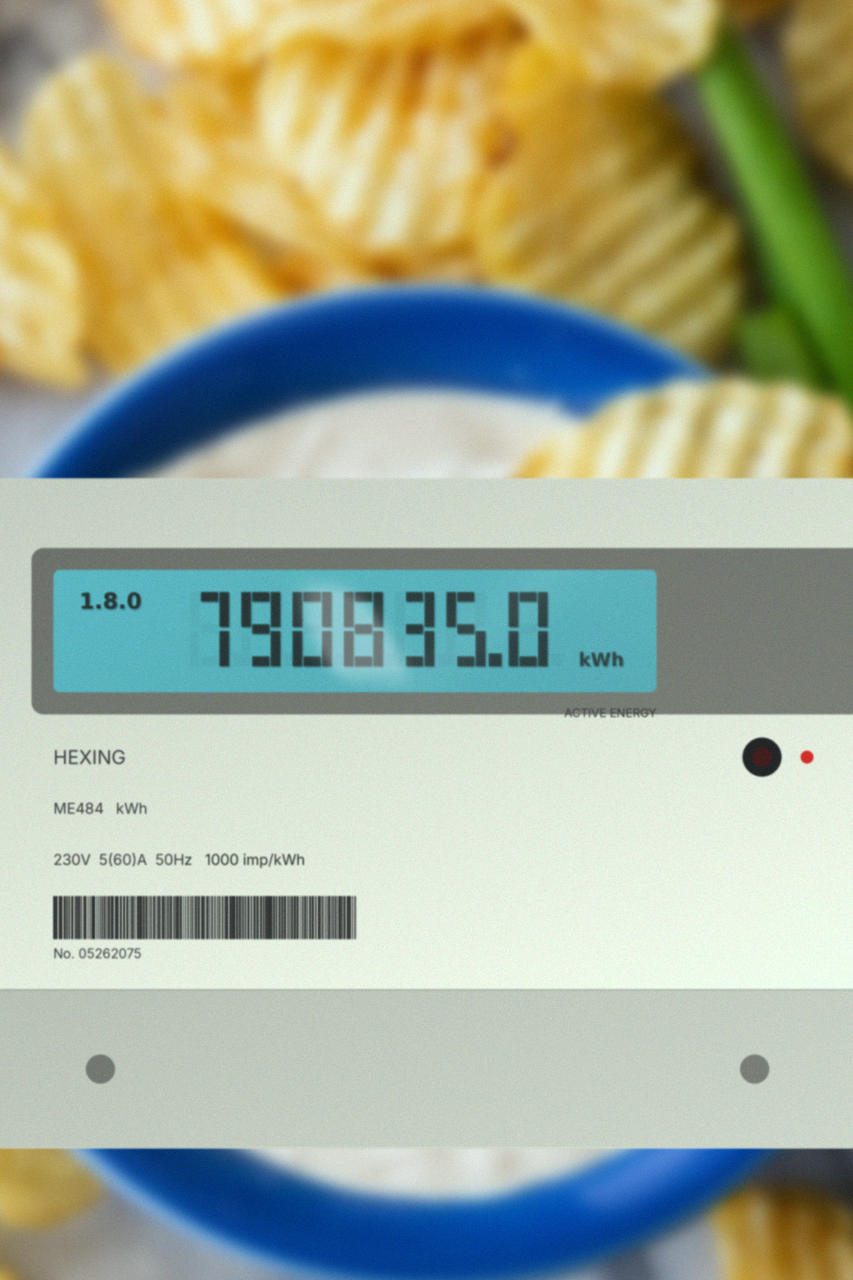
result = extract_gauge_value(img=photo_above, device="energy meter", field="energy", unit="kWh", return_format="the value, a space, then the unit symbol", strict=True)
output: 790835.0 kWh
